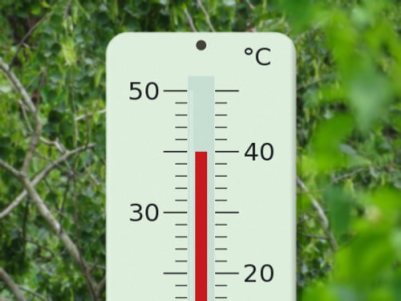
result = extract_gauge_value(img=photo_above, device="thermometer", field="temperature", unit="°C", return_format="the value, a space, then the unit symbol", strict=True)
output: 40 °C
